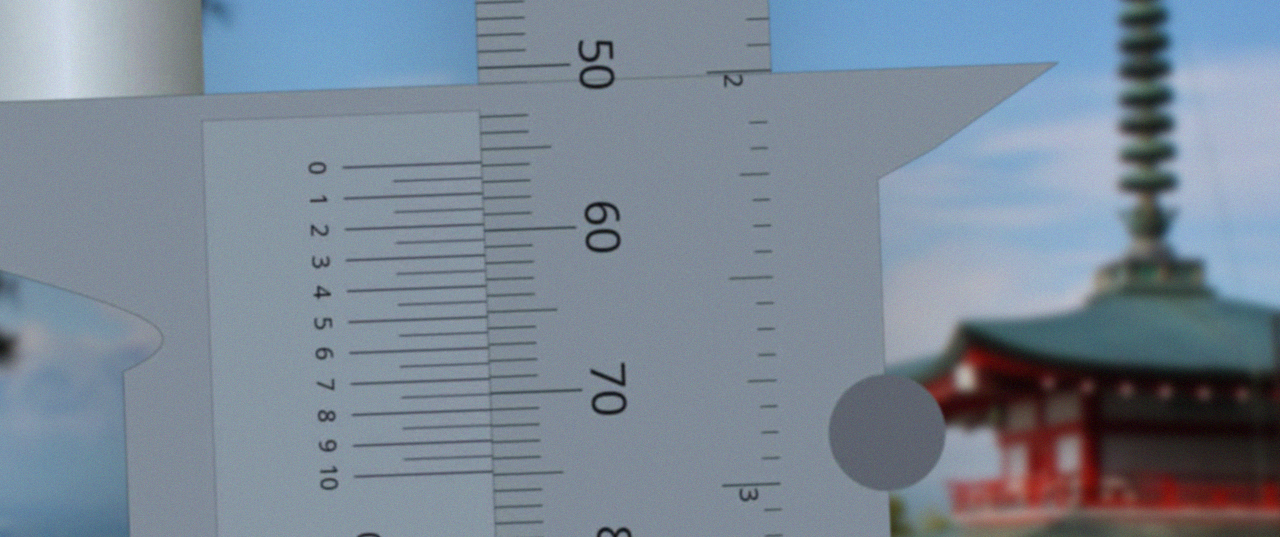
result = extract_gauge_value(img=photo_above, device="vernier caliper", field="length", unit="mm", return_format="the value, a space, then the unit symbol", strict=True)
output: 55.8 mm
